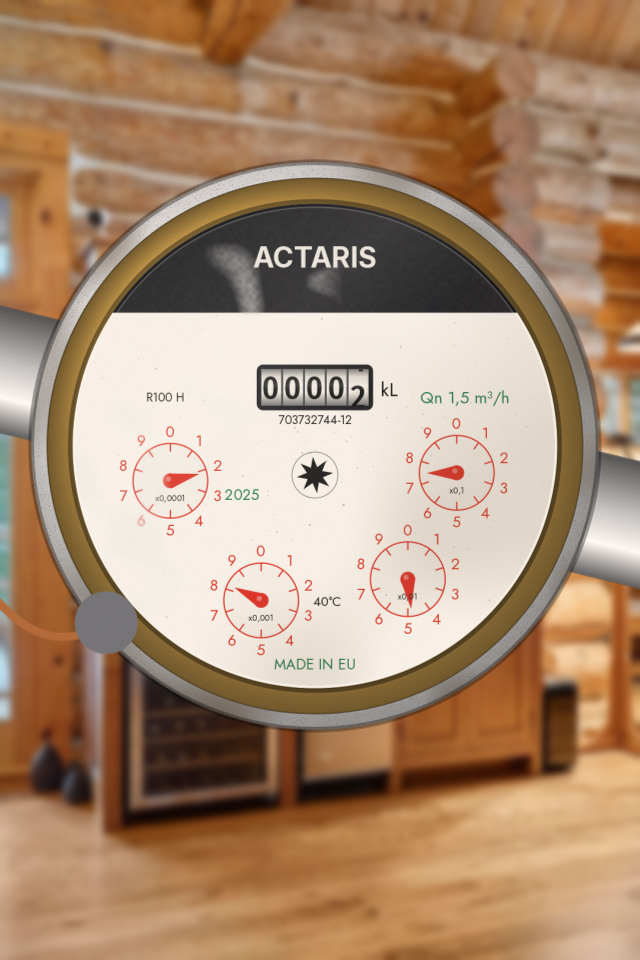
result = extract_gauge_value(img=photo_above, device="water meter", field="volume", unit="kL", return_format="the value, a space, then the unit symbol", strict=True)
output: 1.7482 kL
